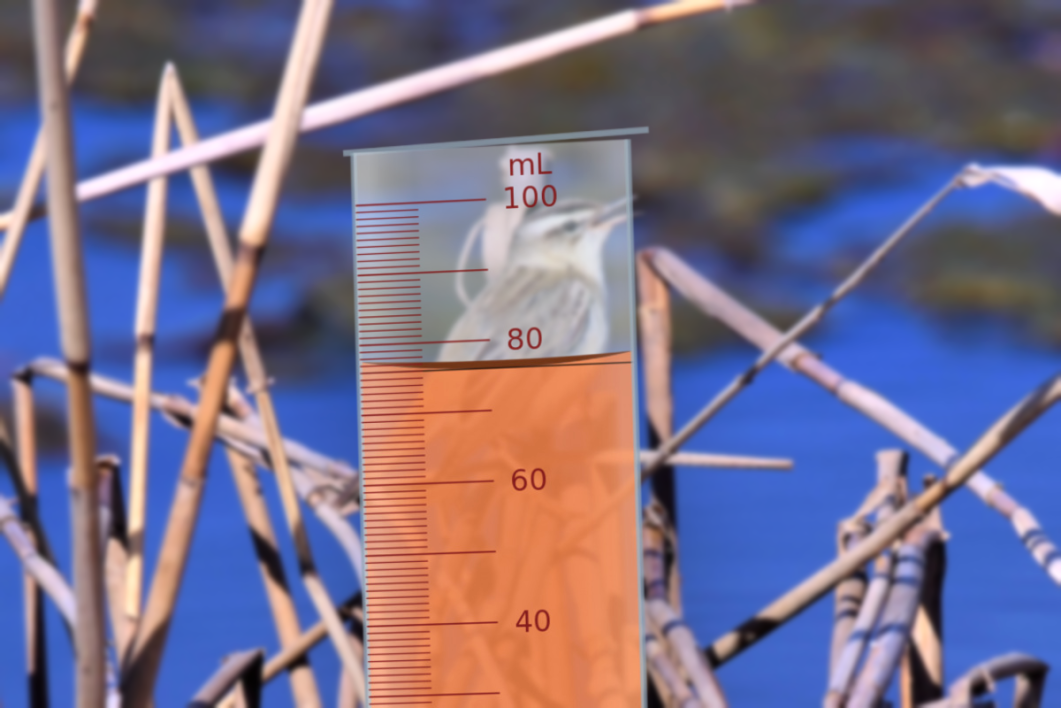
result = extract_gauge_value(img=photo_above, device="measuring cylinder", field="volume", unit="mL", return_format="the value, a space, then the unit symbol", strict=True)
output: 76 mL
